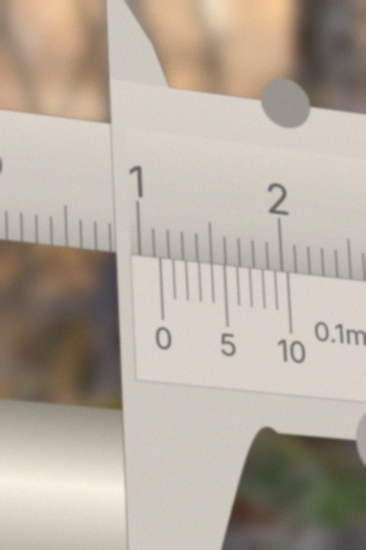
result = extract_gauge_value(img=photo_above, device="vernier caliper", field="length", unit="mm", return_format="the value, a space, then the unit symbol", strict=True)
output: 11.4 mm
